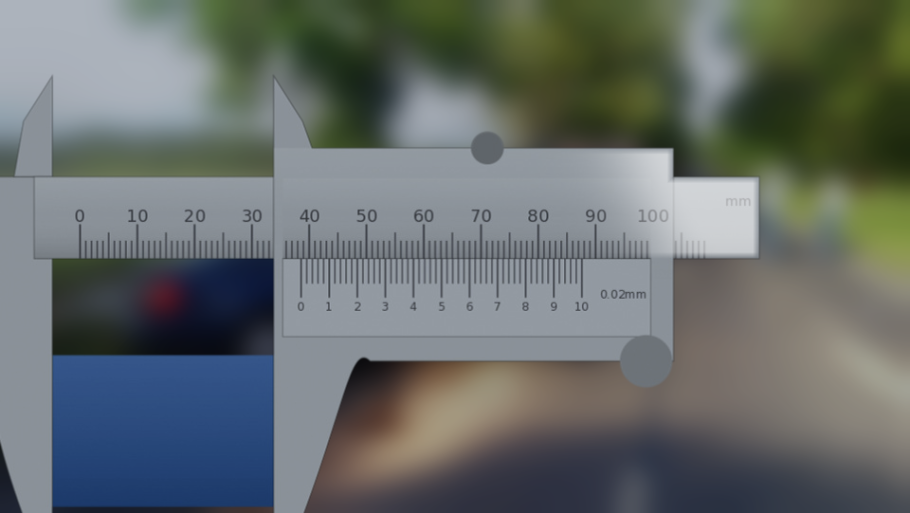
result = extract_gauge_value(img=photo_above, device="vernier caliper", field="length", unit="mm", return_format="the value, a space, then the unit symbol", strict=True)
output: 38.6 mm
